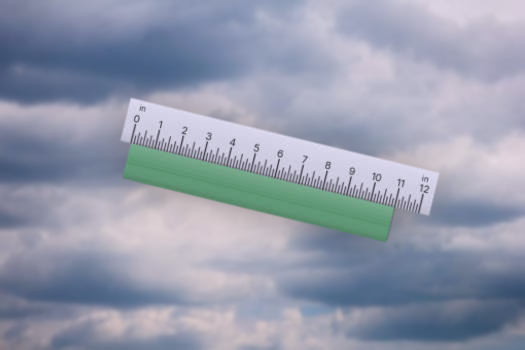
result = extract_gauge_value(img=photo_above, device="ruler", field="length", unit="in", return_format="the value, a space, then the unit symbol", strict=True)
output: 11 in
